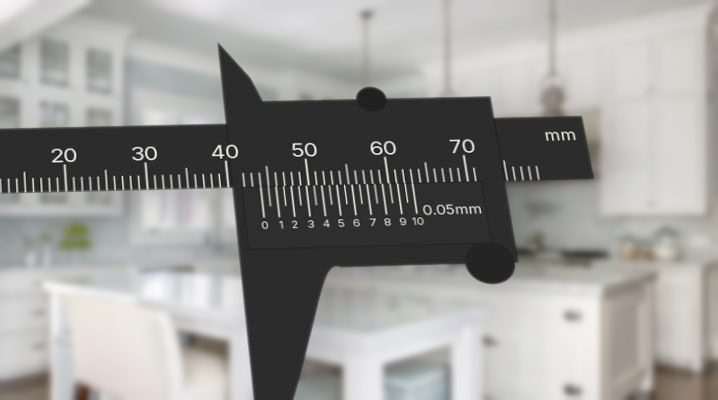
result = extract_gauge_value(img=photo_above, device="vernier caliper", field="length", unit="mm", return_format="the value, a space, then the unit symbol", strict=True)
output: 44.0 mm
